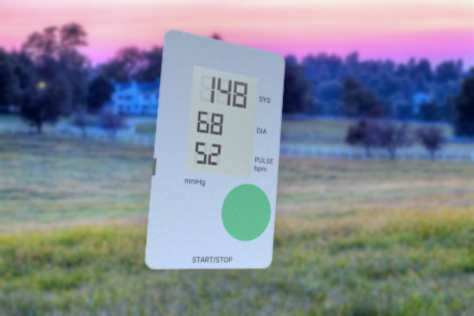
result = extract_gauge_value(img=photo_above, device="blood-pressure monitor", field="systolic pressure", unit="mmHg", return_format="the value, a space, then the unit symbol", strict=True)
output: 148 mmHg
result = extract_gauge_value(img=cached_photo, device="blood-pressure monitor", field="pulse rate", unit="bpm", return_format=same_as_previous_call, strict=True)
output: 52 bpm
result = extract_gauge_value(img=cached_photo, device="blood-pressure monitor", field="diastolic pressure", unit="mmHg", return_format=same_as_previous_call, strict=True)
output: 68 mmHg
